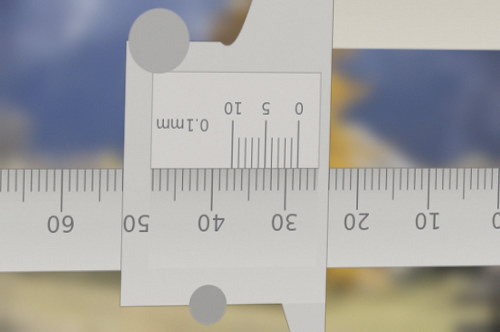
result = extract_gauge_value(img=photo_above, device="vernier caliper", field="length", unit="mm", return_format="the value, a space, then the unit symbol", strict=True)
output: 28.4 mm
